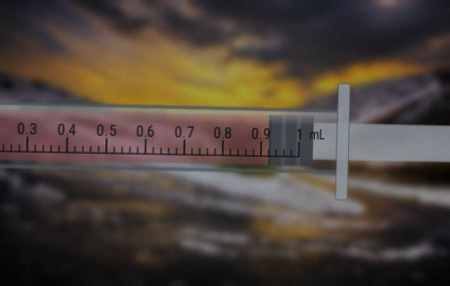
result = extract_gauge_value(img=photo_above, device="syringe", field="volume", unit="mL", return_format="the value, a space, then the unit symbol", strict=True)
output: 0.92 mL
